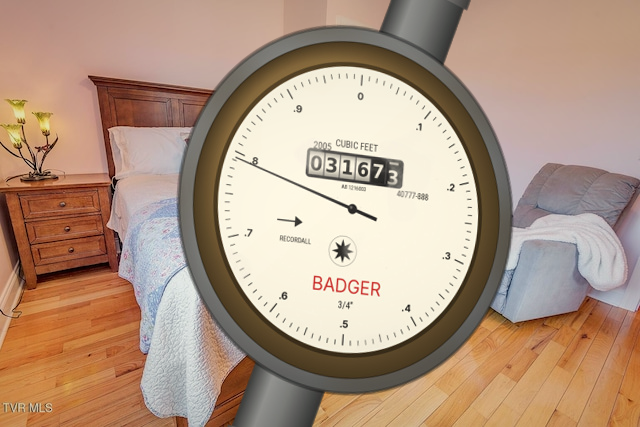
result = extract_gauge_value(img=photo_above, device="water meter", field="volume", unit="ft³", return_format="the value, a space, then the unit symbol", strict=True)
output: 31672.79 ft³
